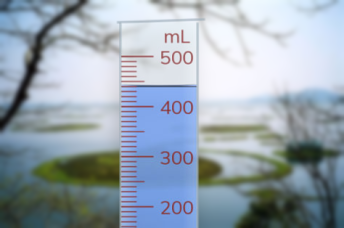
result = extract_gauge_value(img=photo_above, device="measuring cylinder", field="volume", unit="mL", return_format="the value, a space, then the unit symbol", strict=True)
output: 440 mL
